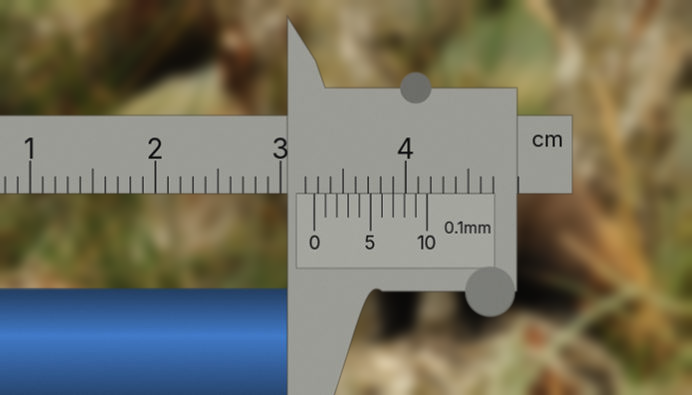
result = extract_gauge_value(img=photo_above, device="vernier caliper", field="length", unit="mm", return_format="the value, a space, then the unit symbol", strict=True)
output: 32.7 mm
